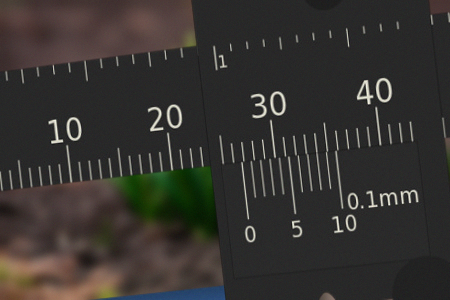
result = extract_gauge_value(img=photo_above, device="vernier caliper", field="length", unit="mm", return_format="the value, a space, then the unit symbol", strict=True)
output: 26.8 mm
